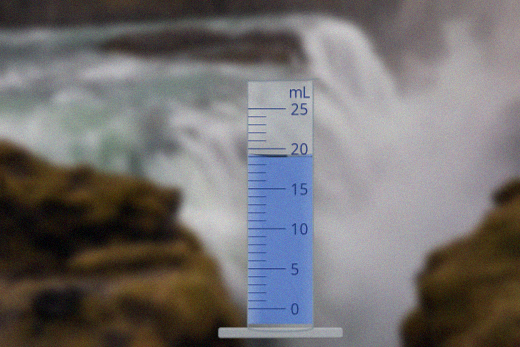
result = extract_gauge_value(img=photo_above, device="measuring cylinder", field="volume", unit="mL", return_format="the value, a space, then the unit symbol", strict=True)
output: 19 mL
